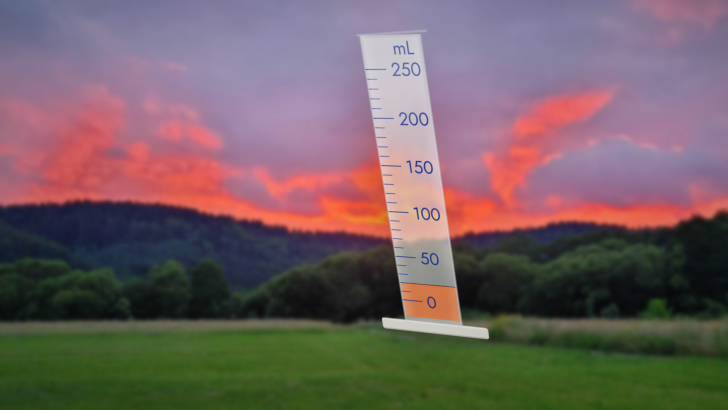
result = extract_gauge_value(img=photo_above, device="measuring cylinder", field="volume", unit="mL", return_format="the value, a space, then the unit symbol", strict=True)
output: 20 mL
